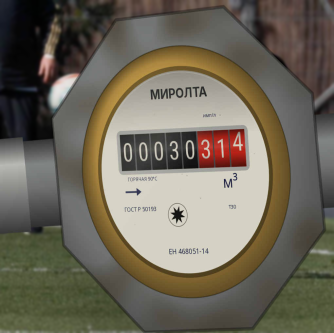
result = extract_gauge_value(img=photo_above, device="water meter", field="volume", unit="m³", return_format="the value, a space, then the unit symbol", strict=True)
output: 30.314 m³
